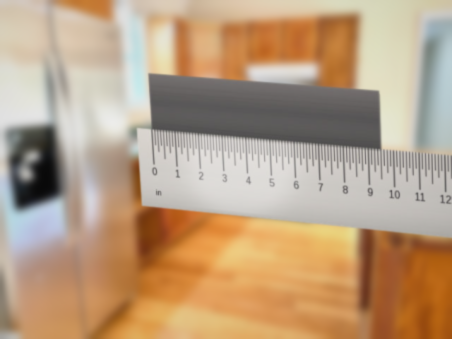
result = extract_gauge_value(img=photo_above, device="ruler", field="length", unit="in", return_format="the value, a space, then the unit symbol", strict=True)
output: 9.5 in
